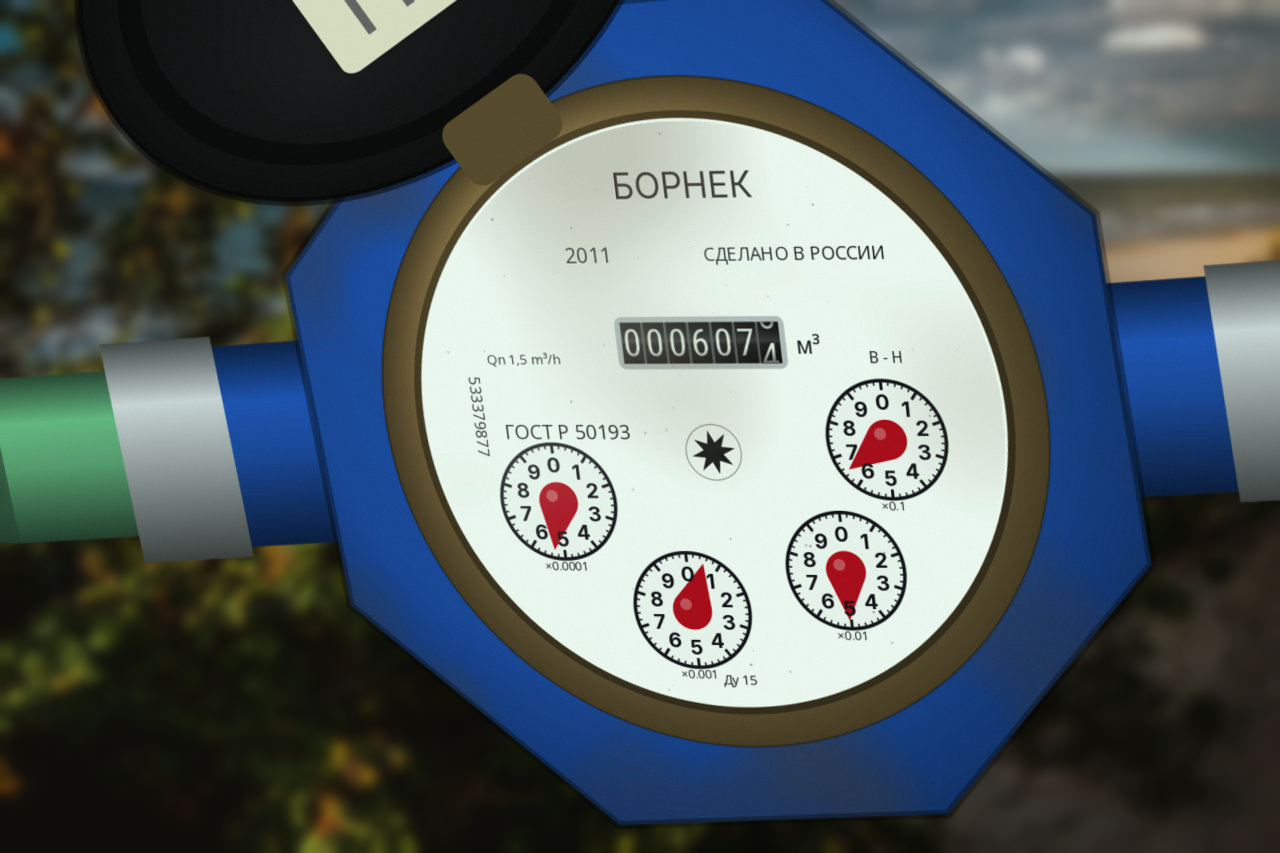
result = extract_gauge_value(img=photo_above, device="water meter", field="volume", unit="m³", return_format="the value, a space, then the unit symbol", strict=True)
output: 6073.6505 m³
